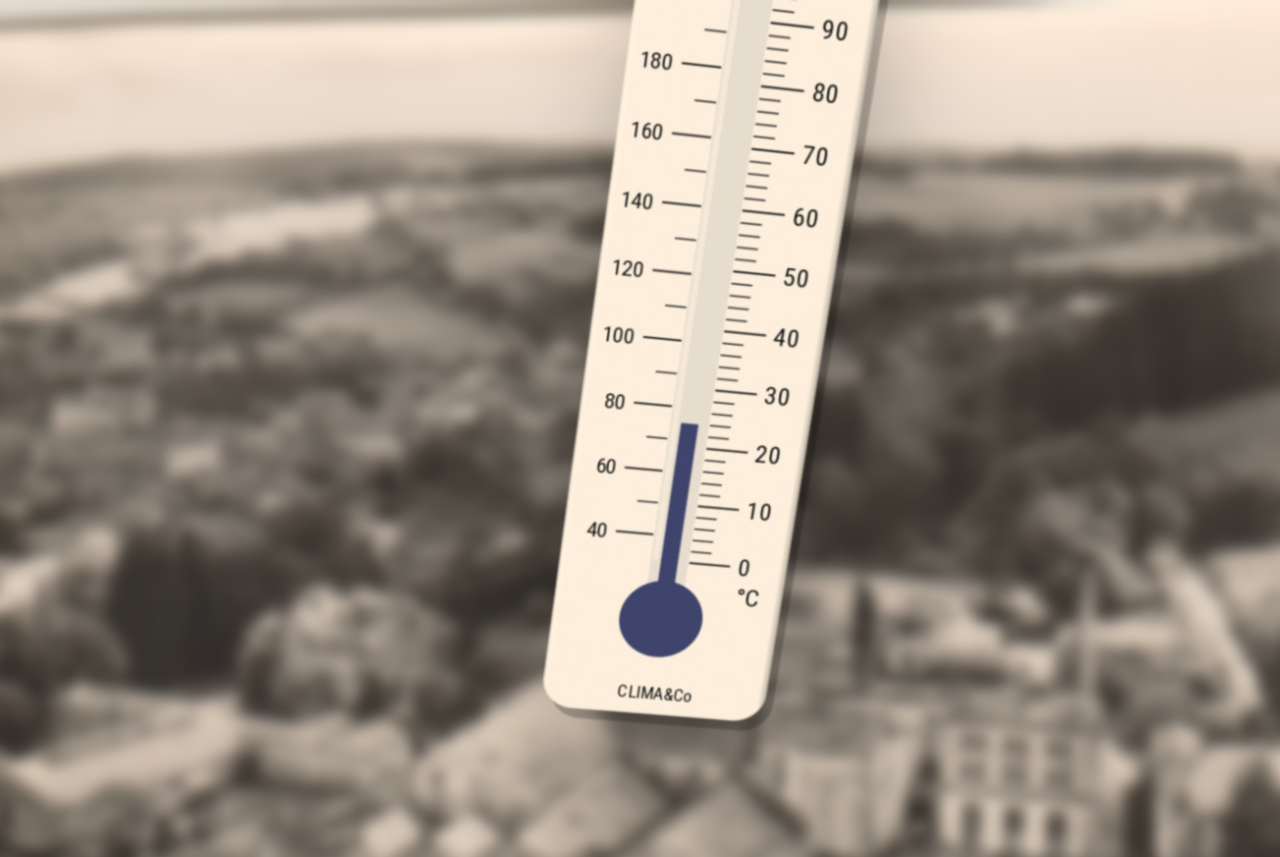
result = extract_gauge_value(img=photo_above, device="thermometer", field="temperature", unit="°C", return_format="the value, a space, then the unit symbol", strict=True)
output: 24 °C
